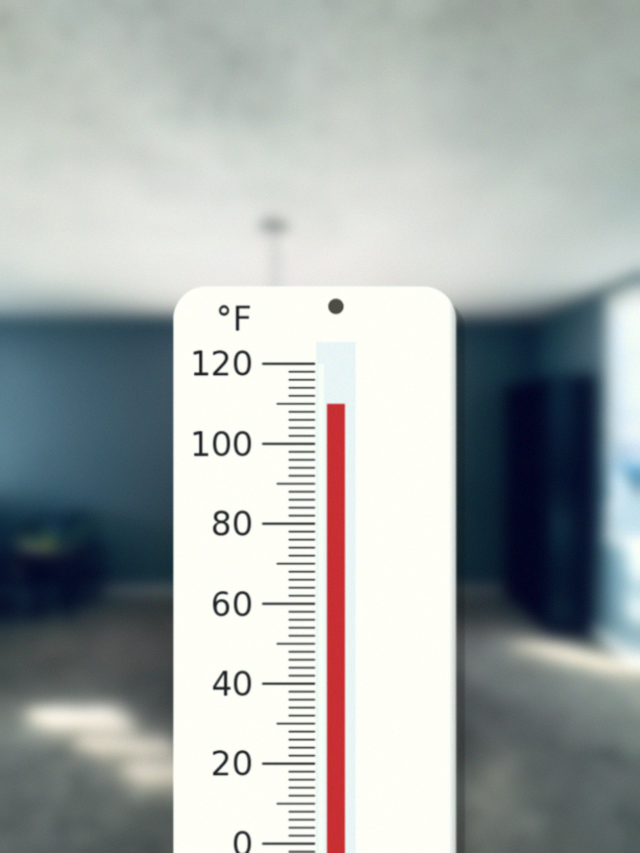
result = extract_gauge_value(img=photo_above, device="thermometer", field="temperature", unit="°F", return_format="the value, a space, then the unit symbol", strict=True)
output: 110 °F
